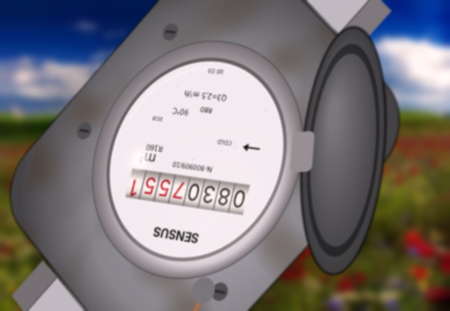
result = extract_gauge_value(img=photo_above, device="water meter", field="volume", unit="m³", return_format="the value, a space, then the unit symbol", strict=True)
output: 830.7551 m³
